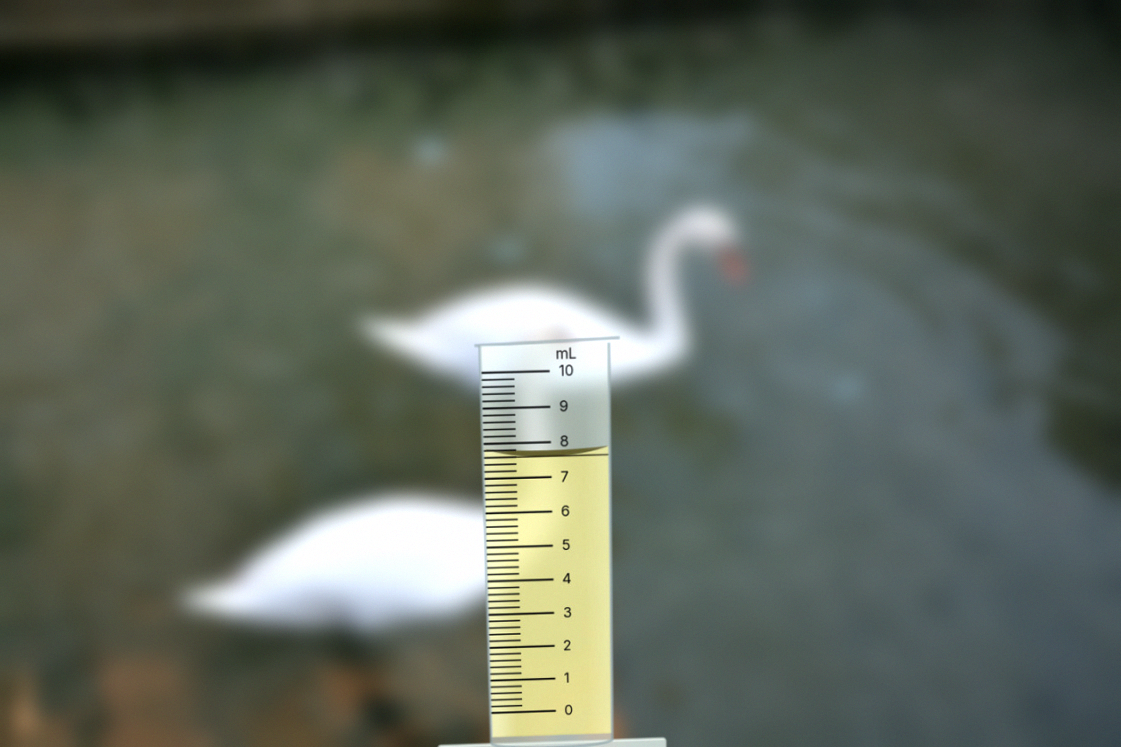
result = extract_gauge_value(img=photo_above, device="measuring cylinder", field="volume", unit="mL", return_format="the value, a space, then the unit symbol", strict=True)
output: 7.6 mL
